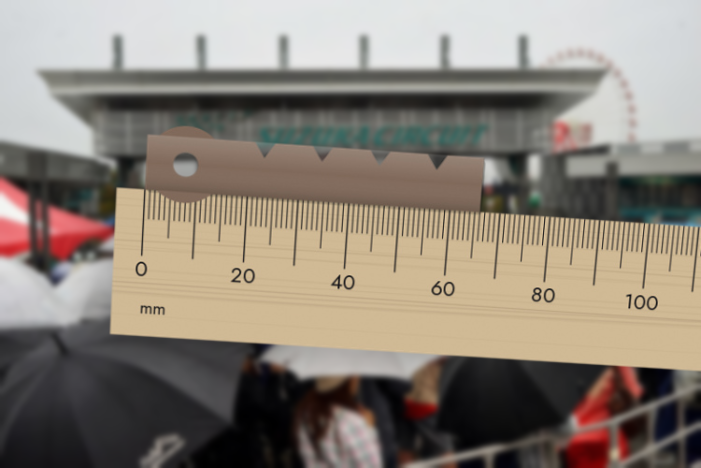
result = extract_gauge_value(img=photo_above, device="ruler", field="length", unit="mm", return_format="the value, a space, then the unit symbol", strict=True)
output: 66 mm
